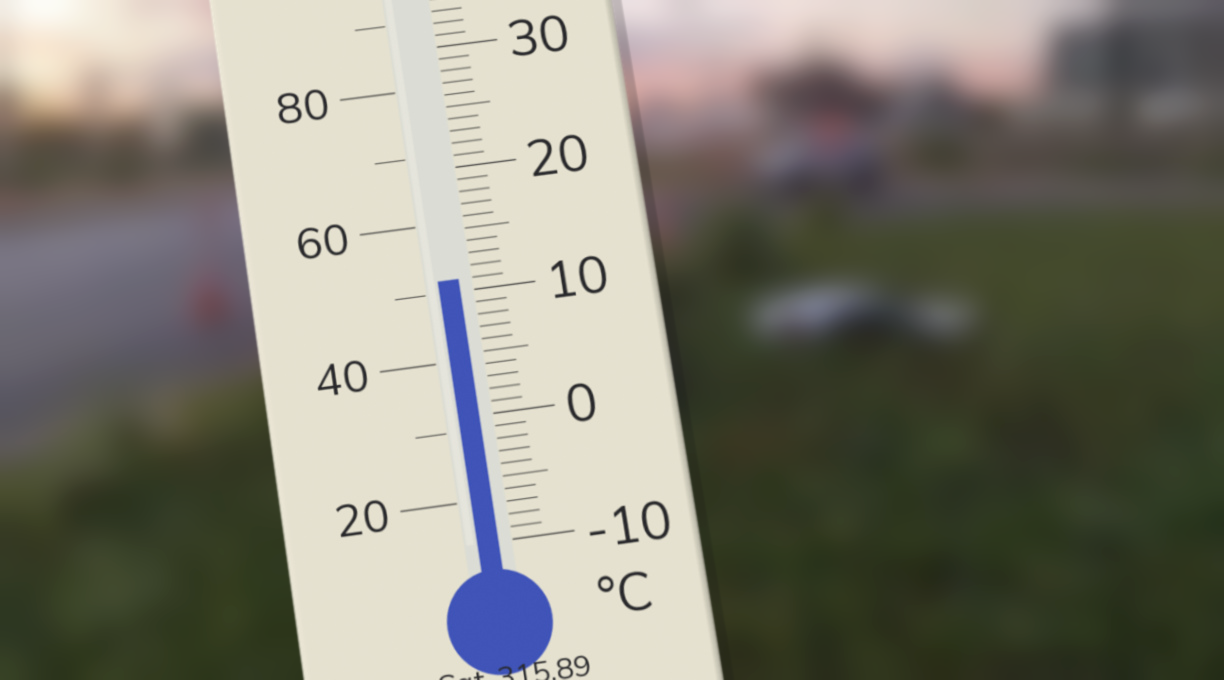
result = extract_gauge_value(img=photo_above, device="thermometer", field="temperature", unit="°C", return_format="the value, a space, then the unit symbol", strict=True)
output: 11 °C
